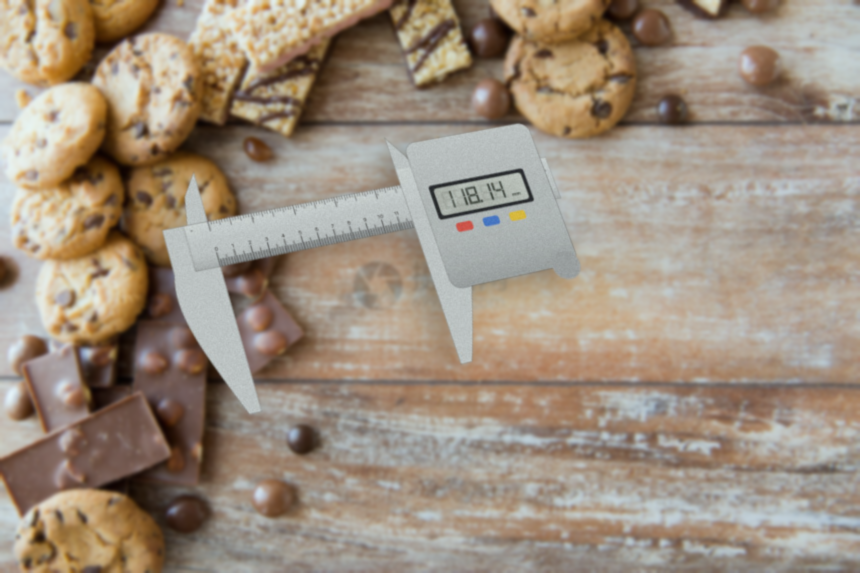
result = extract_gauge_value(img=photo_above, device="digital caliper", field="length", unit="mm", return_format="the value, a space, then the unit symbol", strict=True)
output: 118.14 mm
